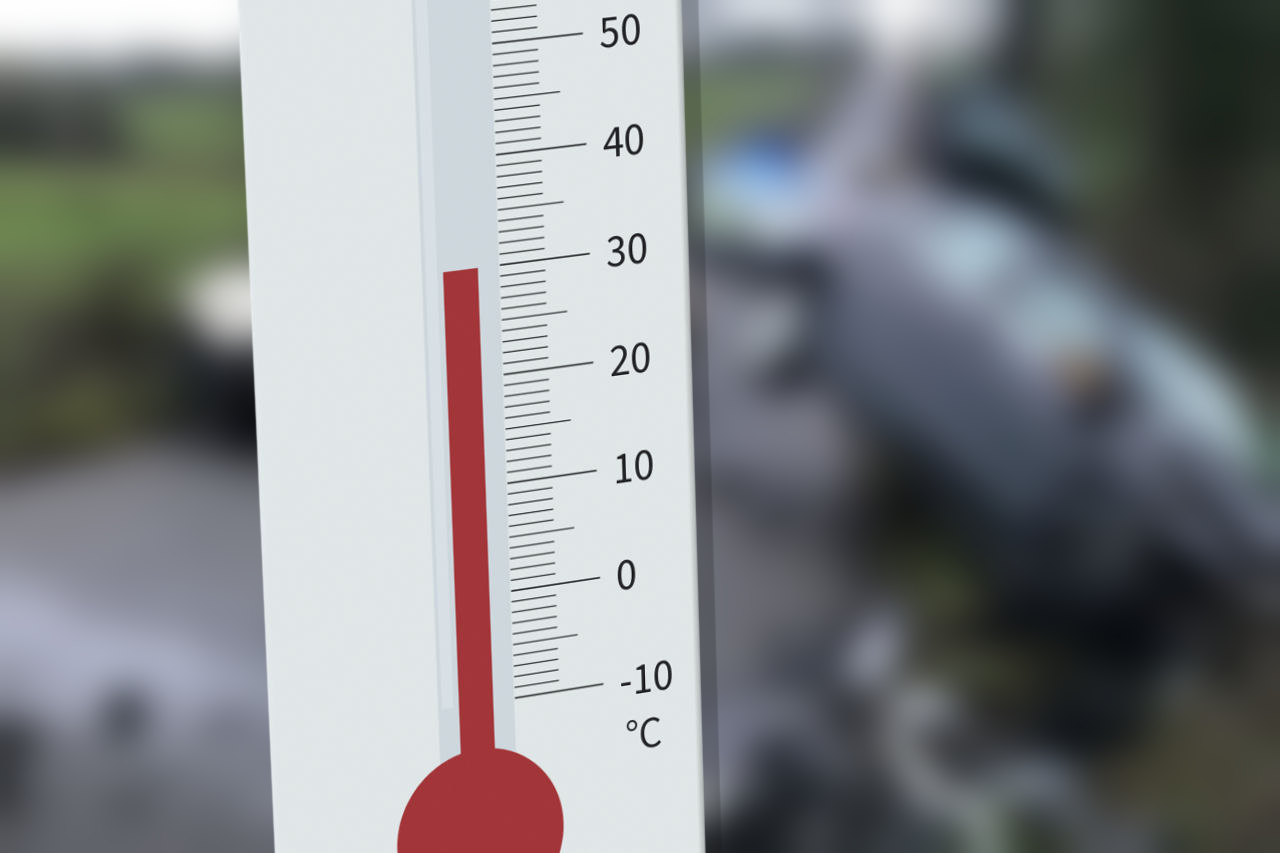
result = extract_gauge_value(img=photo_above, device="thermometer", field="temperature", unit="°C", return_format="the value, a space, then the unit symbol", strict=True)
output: 30 °C
